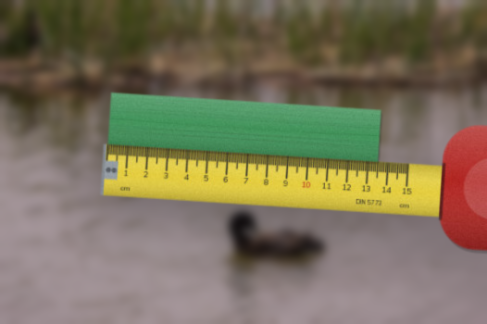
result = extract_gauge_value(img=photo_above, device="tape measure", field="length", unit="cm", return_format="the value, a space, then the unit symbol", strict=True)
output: 13.5 cm
